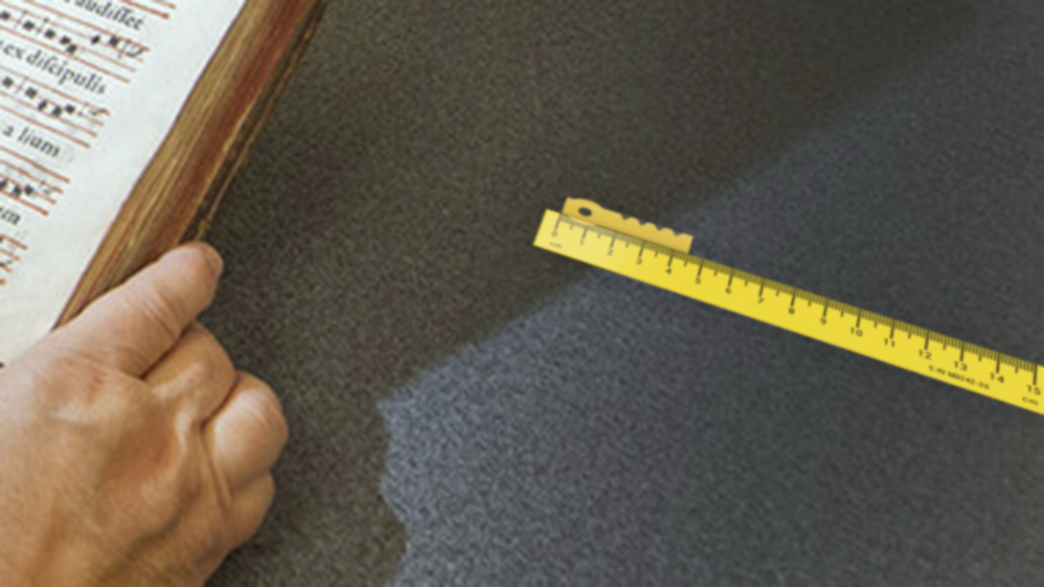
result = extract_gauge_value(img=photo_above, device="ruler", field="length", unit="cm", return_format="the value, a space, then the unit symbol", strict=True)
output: 4.5 cm
